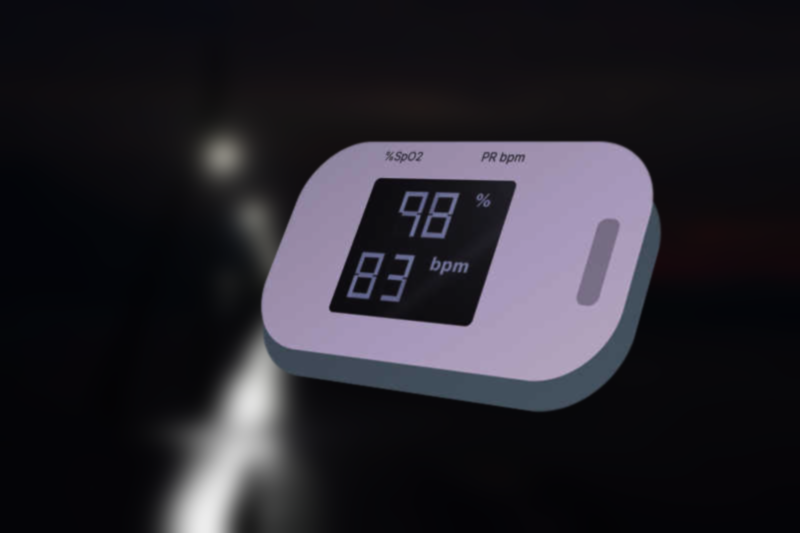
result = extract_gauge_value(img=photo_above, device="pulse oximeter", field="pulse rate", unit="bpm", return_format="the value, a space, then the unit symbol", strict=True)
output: 83 bpm
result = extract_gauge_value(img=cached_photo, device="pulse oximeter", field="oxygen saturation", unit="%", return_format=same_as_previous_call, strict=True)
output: 98 %
